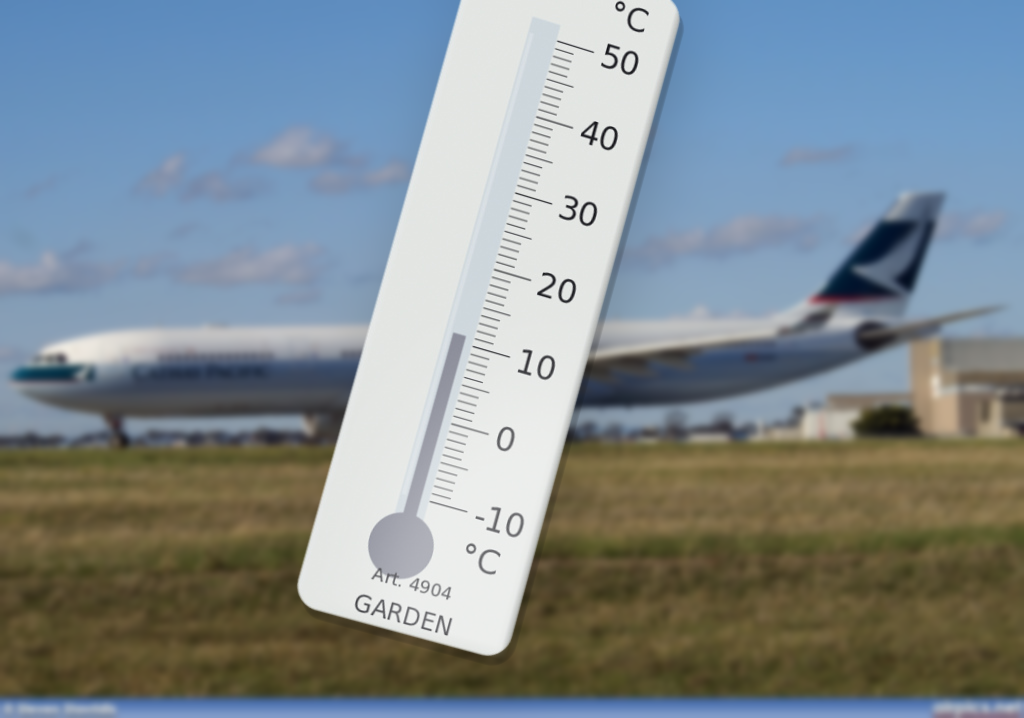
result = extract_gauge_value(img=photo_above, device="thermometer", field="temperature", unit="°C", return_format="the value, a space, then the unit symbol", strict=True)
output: 11 °C
